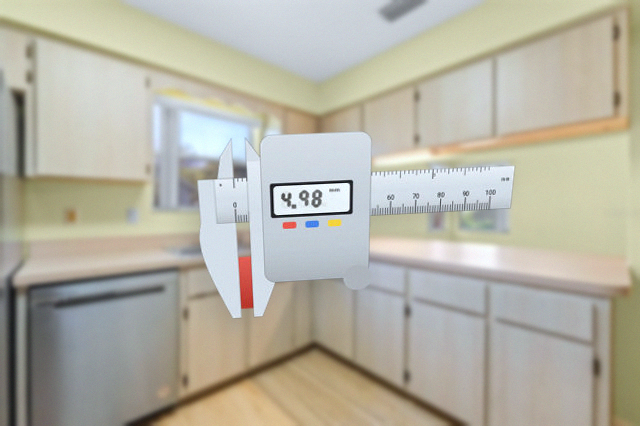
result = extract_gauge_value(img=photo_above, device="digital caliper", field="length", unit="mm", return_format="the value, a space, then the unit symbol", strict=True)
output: 4.98 mm
